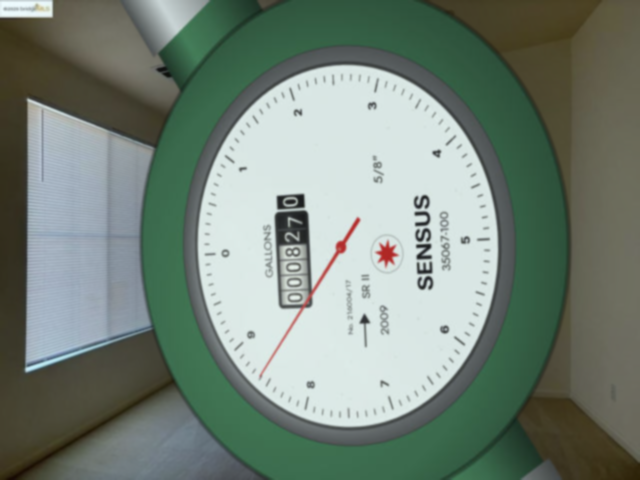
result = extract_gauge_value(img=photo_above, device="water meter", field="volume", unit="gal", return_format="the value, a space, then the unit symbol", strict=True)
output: 8268.6 gal
